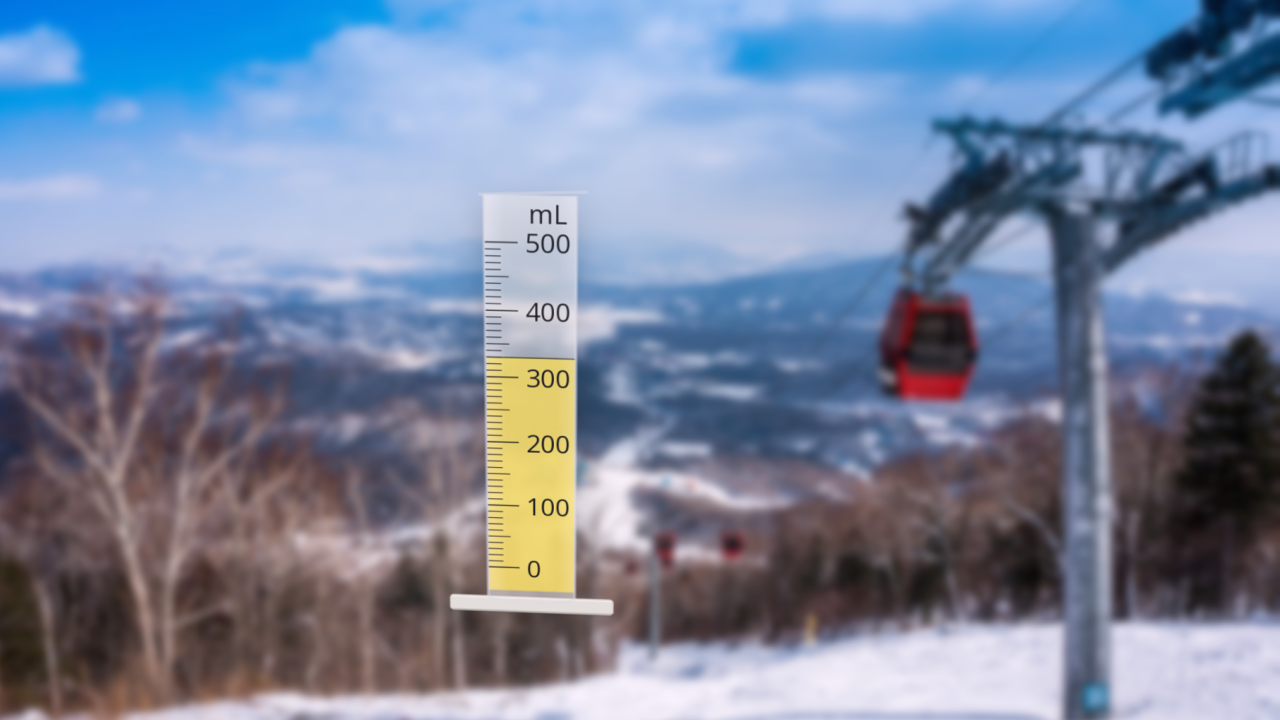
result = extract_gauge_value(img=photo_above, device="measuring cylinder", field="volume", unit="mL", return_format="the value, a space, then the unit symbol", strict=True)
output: 330 mL
